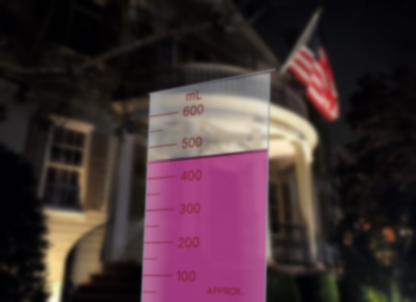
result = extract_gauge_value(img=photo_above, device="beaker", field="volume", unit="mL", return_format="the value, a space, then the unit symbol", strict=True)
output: 450 mL
